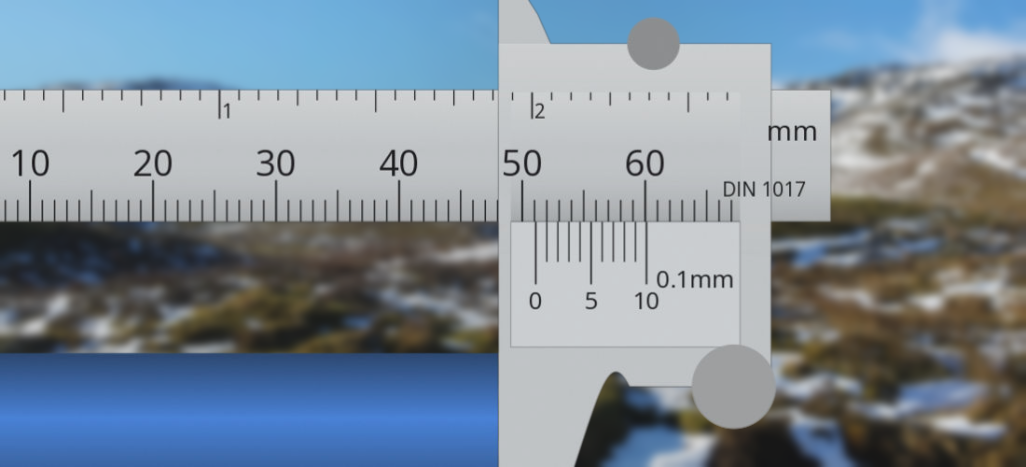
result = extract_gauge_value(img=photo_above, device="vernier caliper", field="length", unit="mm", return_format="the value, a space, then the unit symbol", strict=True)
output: 51.1 mm
